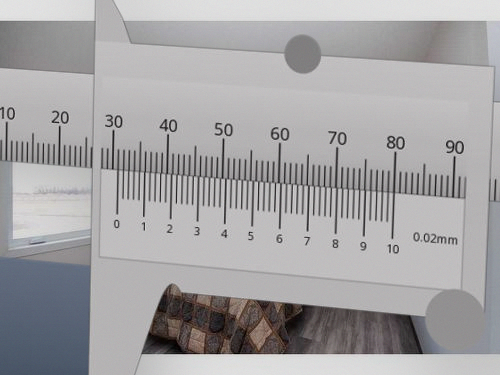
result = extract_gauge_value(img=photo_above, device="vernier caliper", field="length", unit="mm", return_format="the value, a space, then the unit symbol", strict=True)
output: 31.0 mm
